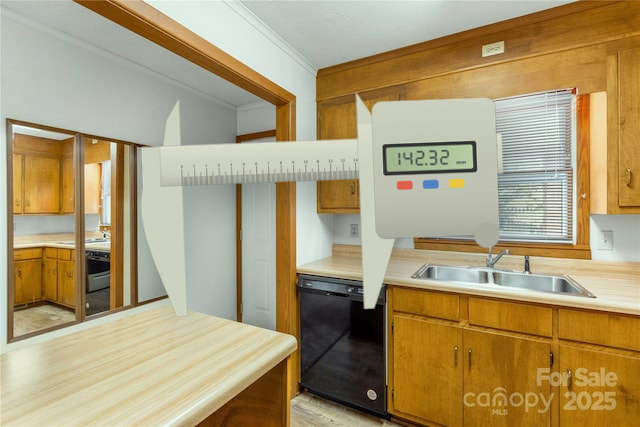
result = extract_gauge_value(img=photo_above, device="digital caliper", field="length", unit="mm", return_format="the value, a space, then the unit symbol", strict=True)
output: 142.32 mm
